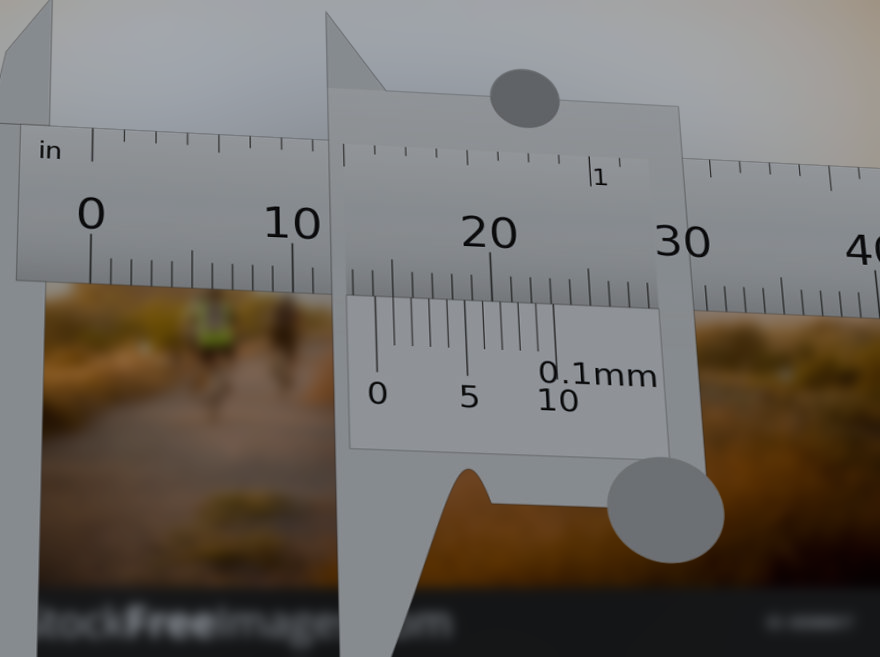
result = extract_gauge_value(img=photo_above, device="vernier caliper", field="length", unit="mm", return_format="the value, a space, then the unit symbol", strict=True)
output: 14.1 mm
